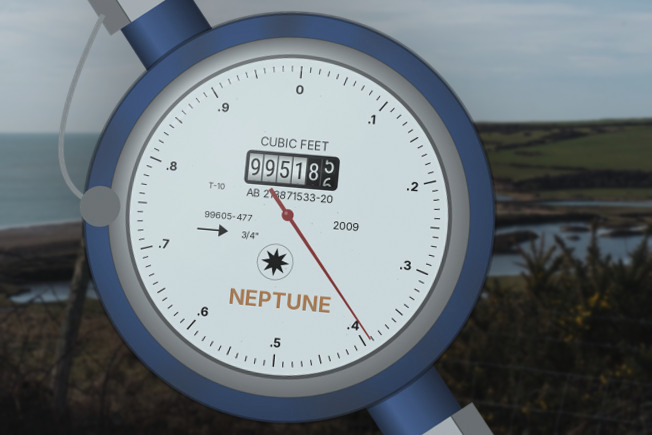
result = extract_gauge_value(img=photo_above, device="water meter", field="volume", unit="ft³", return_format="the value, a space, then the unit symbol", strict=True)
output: 995185.39 ft³
